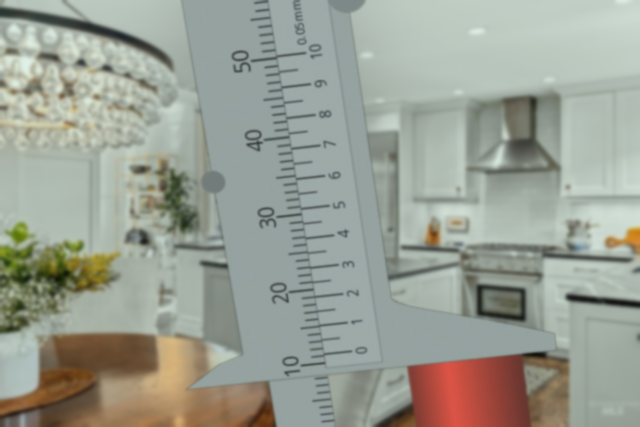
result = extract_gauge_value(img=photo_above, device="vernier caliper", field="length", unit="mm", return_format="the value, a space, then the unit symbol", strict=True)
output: 11.2 mm
